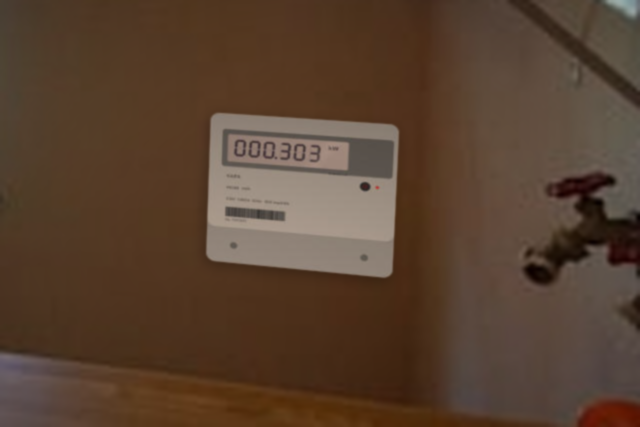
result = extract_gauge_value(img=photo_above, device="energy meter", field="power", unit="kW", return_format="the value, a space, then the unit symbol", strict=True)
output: 0.303 kW
